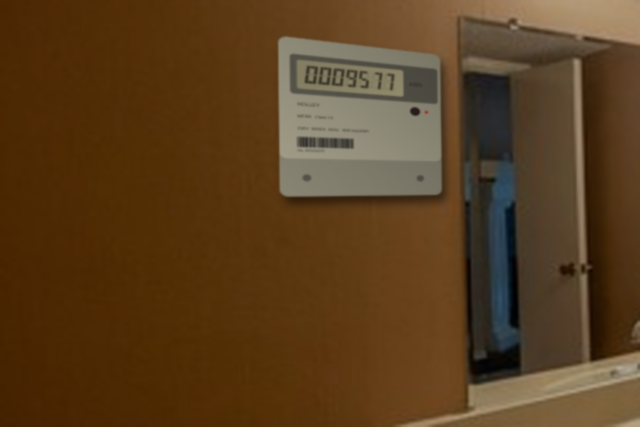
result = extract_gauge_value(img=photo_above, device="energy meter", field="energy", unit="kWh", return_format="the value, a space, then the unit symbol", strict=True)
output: 9577 kWh
